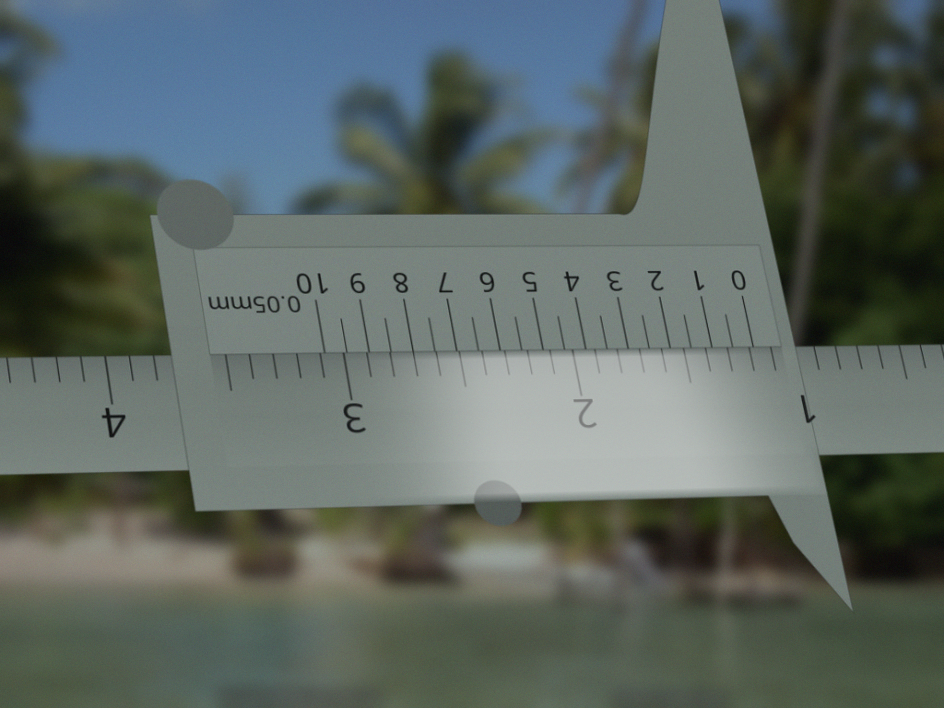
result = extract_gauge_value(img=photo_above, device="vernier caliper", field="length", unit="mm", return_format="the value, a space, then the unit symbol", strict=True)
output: 11.80 mm
